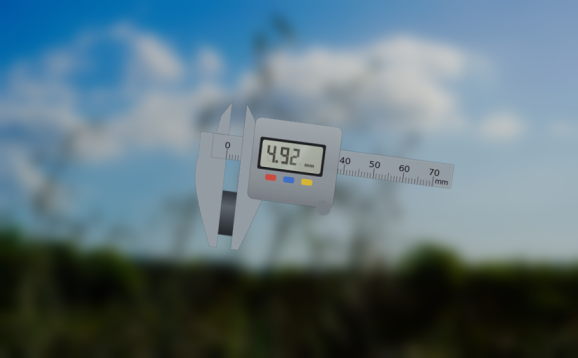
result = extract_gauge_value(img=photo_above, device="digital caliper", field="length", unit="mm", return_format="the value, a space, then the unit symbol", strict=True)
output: 4.92 mm
